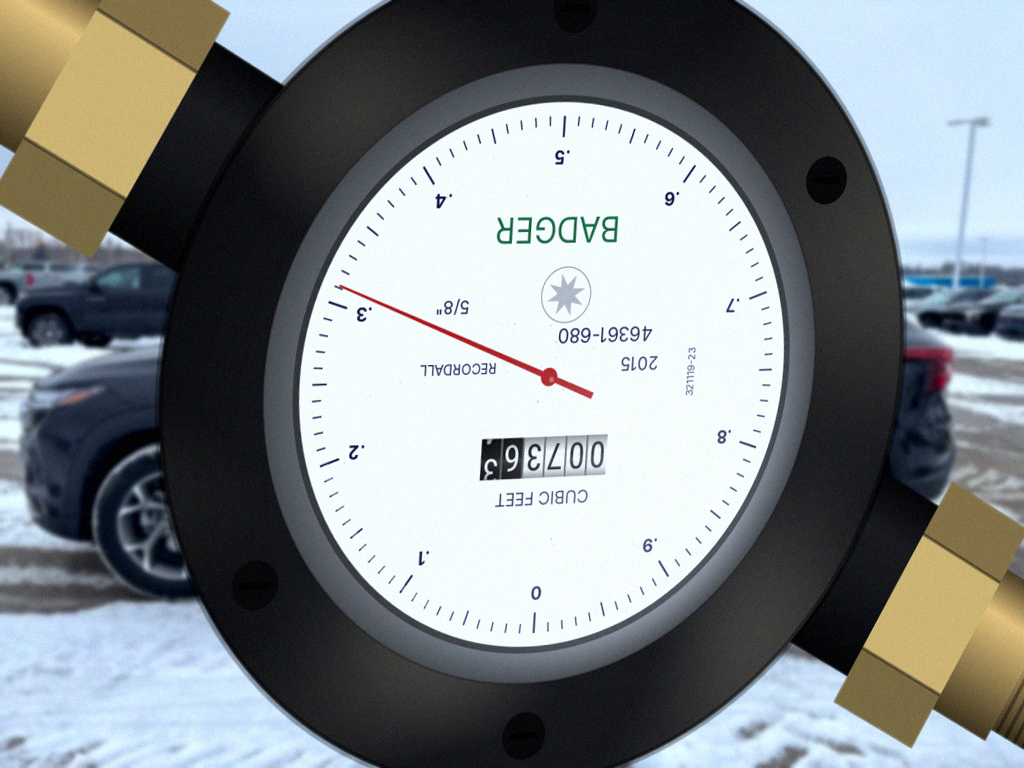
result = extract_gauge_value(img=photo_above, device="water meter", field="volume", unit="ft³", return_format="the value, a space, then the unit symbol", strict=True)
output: 7363.31 ft³
